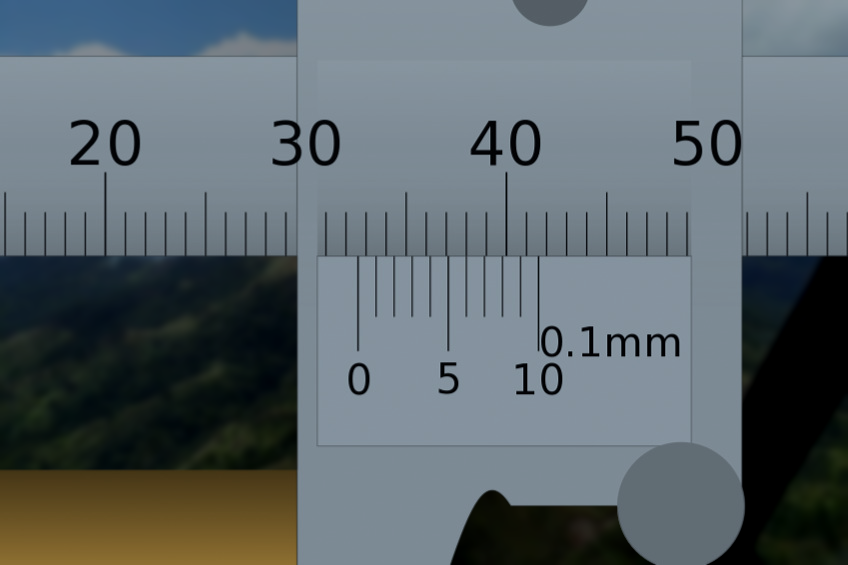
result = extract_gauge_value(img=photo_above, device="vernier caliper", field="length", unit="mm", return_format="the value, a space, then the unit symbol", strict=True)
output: 32.6 mm
